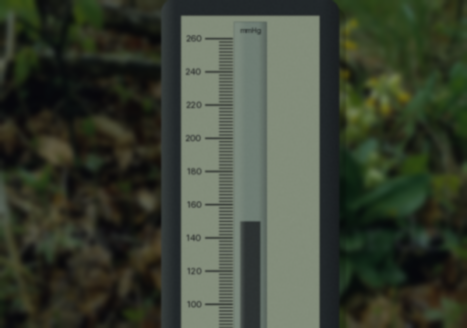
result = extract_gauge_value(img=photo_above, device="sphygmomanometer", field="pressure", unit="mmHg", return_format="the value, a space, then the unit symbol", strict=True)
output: 150 mmHg
